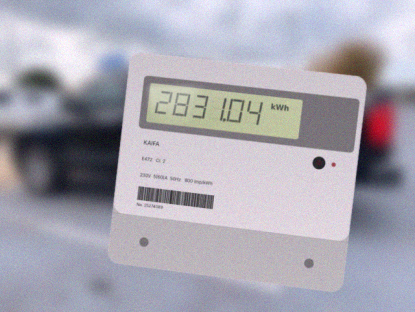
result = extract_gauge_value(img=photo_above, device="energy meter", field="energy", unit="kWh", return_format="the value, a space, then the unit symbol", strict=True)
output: 2831.04 kWh
